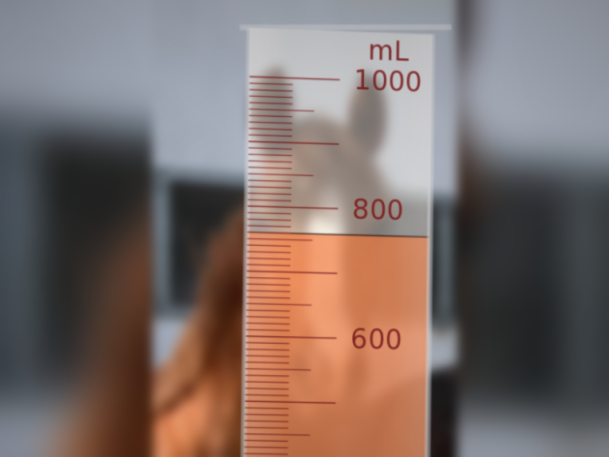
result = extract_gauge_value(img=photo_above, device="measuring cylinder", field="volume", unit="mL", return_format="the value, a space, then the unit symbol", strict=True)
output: 760 mL
